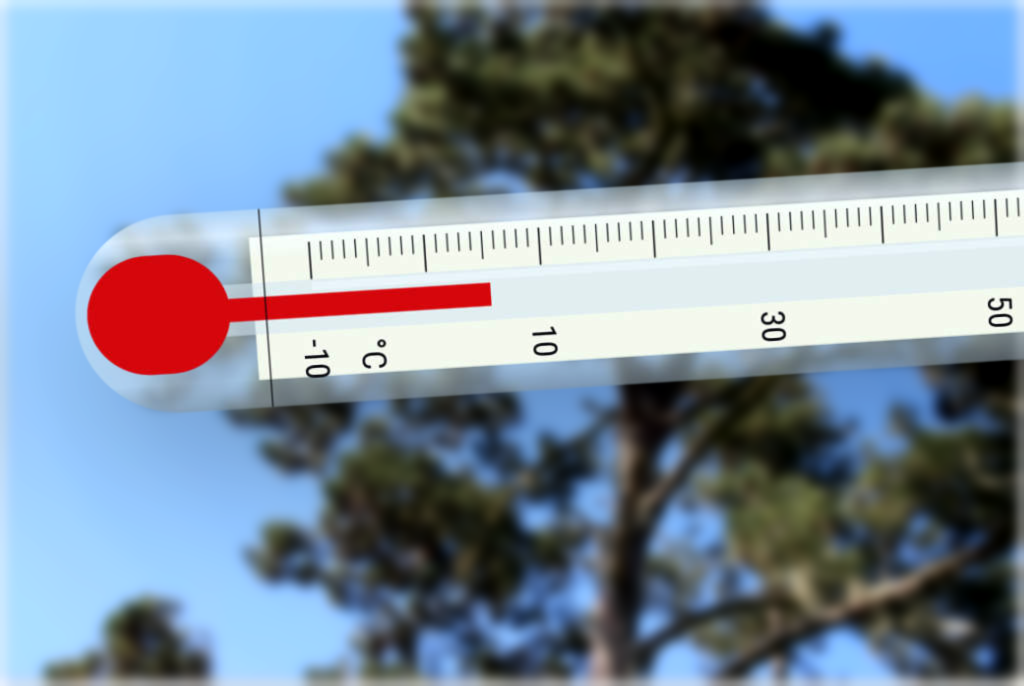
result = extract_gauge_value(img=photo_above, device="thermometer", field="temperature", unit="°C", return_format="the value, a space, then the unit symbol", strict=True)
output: 5.5 °C
